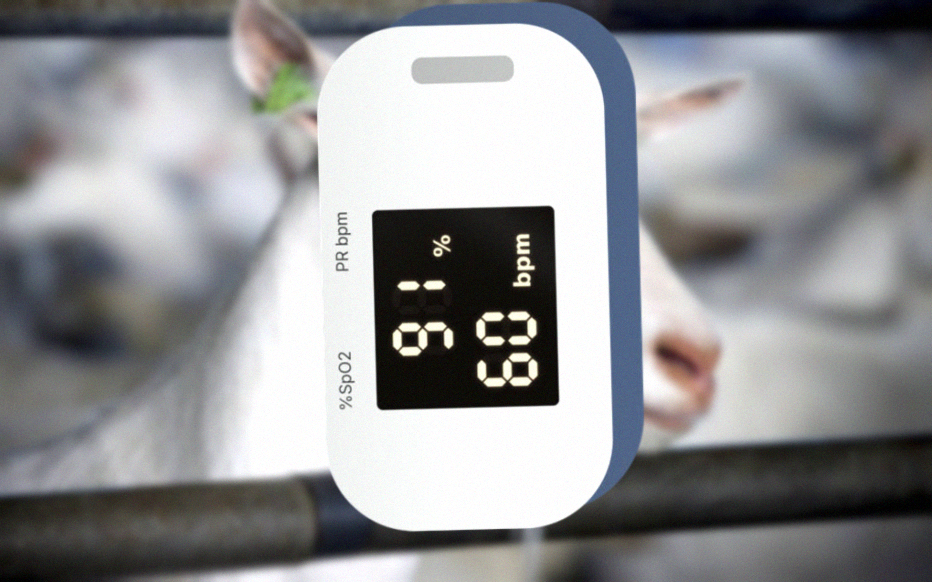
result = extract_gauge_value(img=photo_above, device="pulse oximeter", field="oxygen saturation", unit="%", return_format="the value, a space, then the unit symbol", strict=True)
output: 91 %
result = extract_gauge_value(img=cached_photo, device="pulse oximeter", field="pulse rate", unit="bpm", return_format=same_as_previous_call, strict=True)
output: 60 bpm
